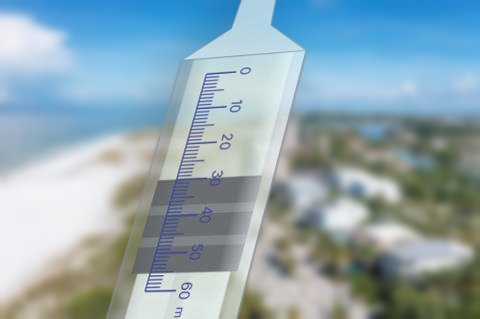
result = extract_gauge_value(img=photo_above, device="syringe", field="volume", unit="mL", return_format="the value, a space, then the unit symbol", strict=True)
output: 30 mL
